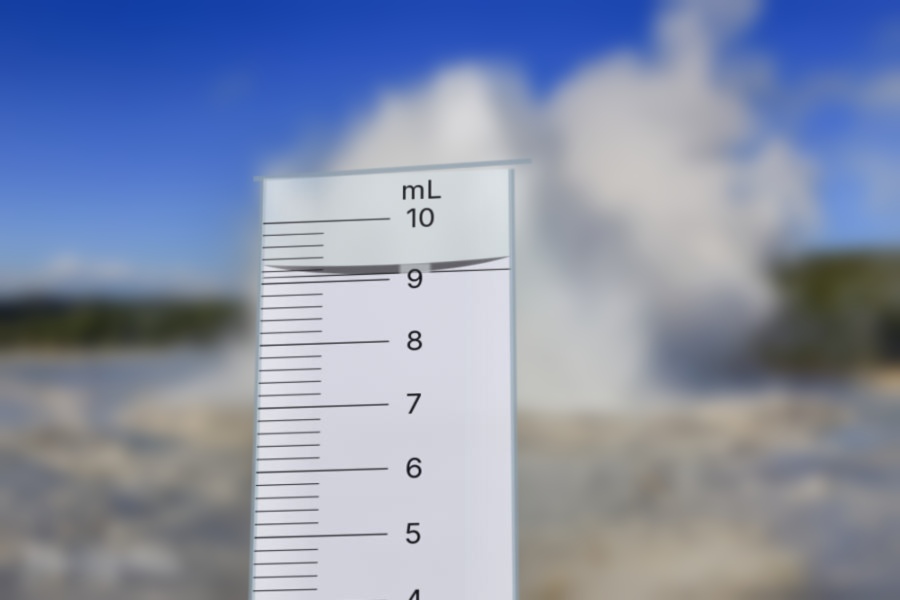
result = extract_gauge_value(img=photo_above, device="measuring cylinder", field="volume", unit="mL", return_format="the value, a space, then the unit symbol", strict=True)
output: 9.1 mL
